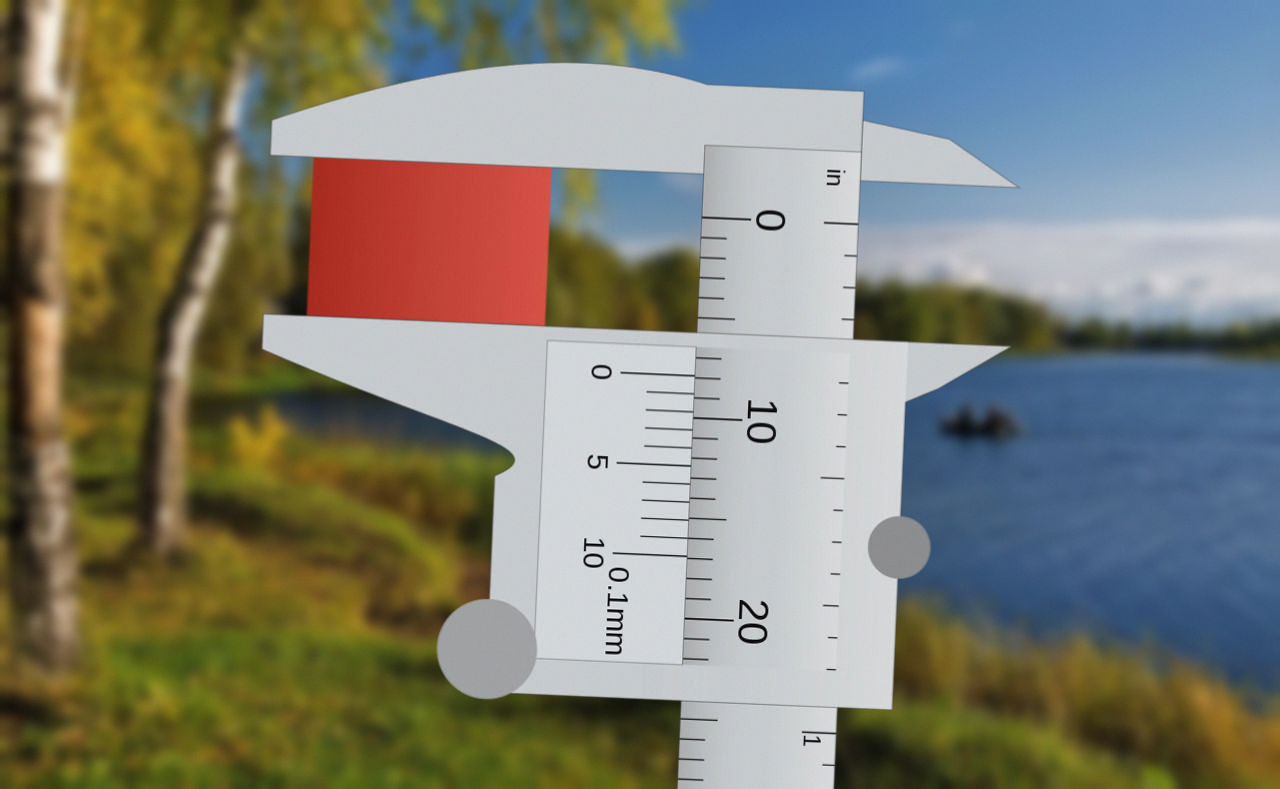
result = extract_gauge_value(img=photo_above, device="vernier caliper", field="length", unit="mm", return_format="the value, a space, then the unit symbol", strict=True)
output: 7.9 mm
